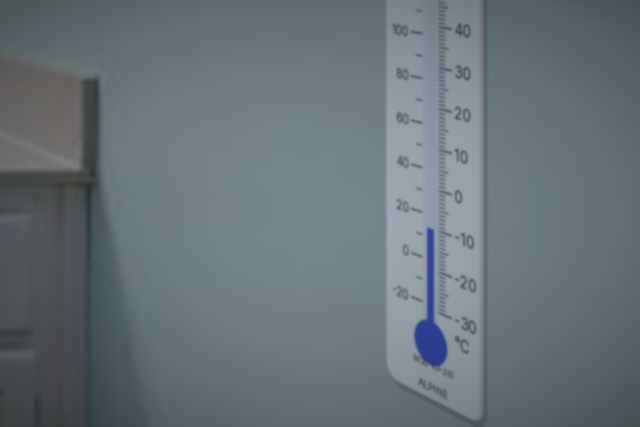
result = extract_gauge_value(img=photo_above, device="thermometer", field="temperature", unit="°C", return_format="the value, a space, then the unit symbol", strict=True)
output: -10 °C
